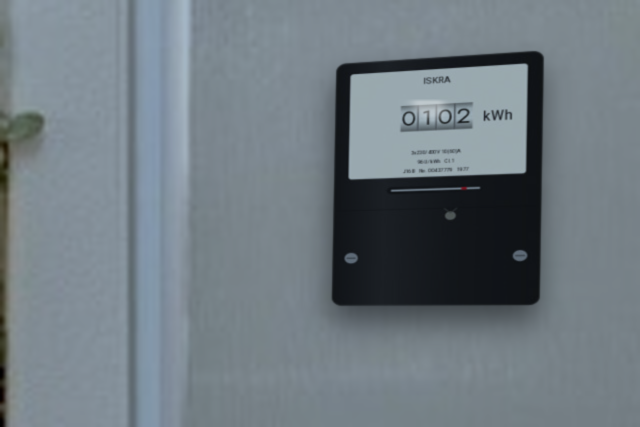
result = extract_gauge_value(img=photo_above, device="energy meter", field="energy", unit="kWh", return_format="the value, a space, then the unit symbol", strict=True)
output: 102 kWh
